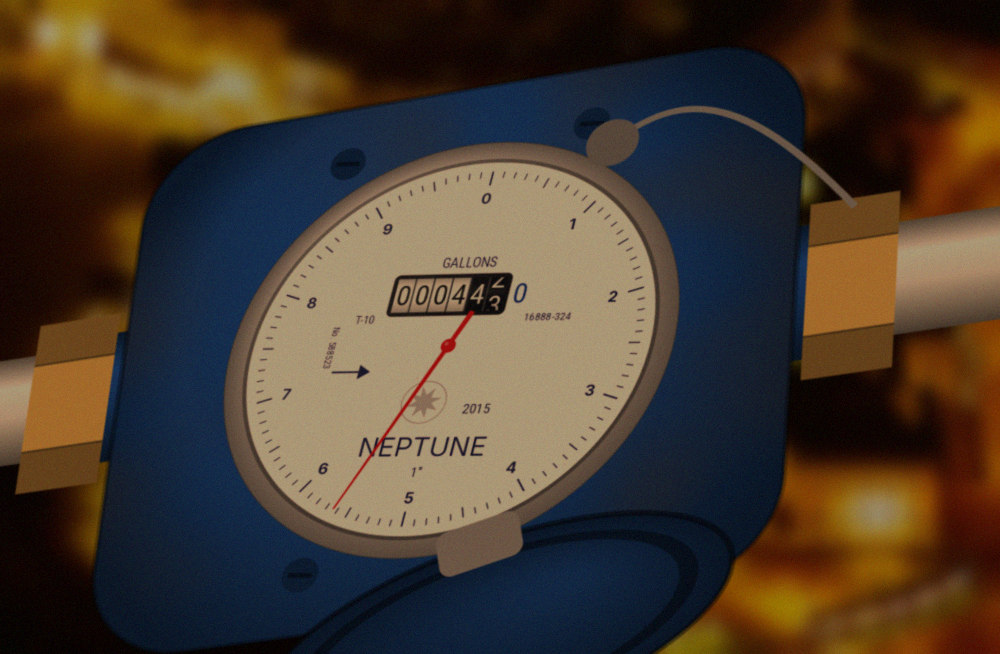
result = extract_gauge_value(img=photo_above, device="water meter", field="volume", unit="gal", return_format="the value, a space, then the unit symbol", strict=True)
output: 4425.6 gal
